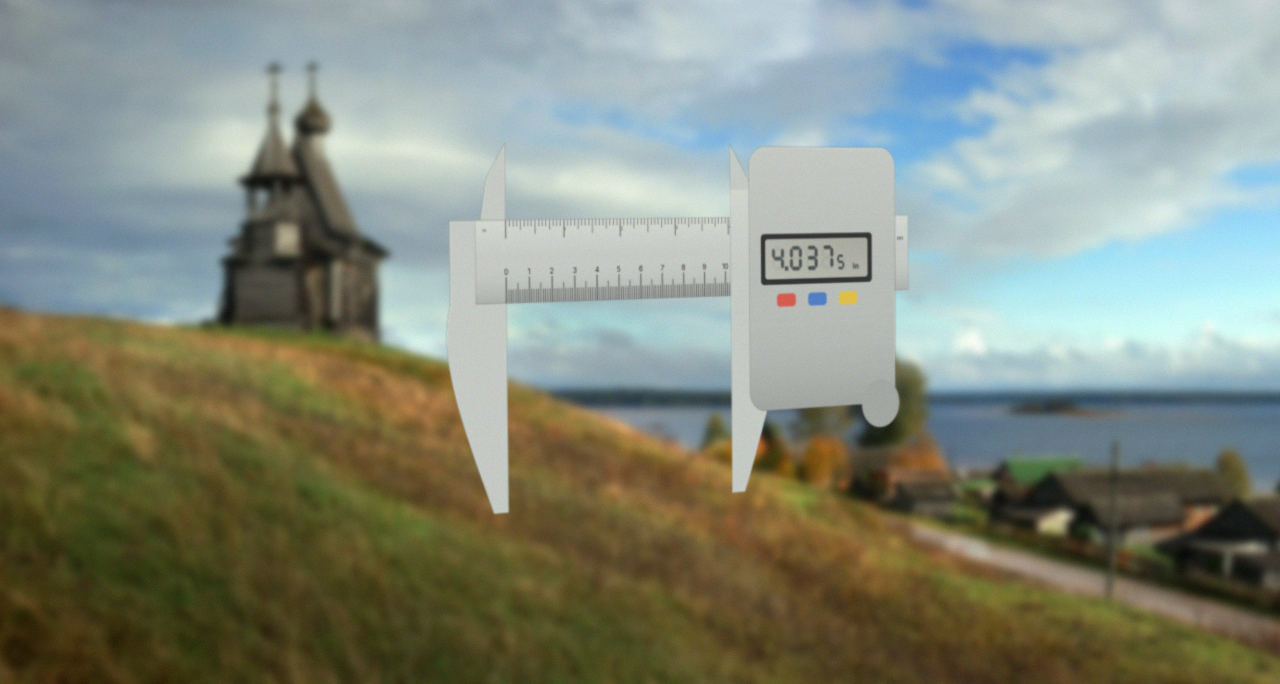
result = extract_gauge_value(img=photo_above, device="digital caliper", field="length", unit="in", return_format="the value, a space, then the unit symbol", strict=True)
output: 4.0375 in
